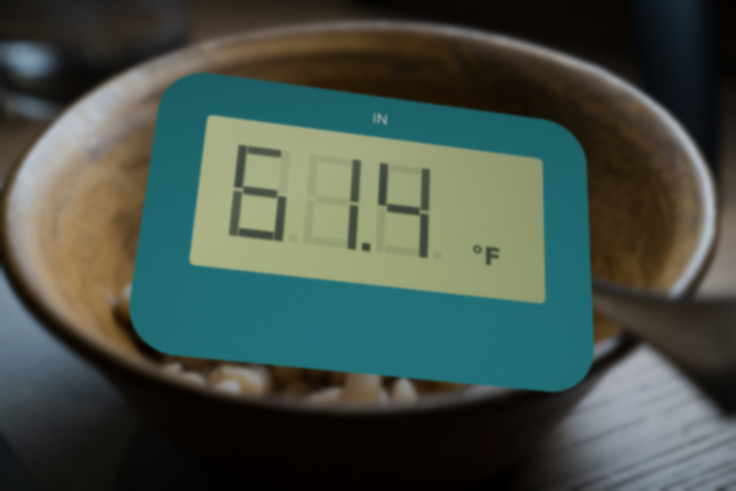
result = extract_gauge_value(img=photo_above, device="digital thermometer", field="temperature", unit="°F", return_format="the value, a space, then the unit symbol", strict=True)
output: 61.4 °F
